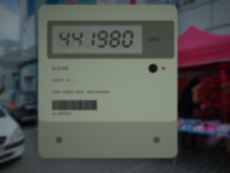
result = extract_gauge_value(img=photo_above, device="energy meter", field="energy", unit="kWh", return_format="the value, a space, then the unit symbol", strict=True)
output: 441980 kWh
